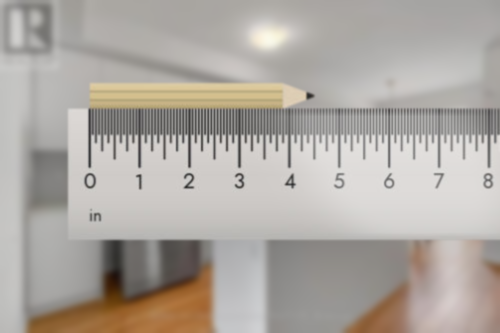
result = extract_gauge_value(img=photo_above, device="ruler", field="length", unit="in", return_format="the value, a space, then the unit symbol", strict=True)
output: 4.5 in
